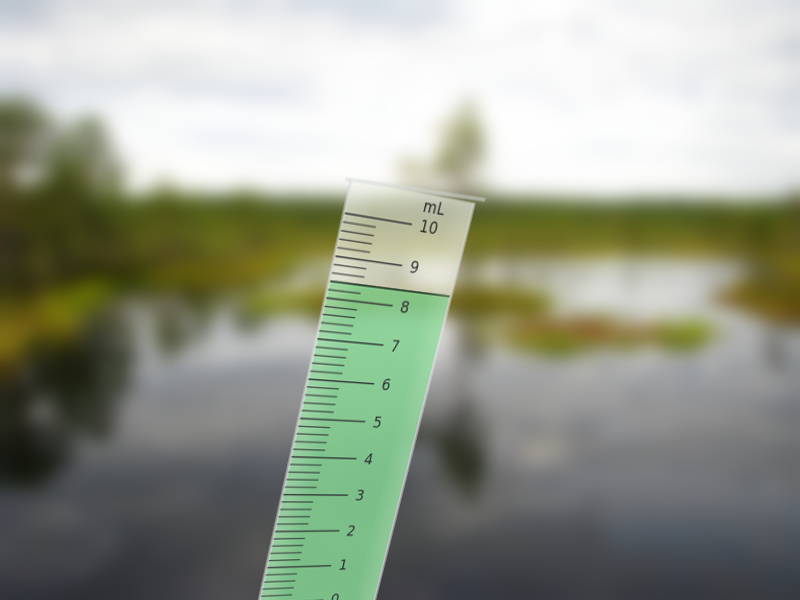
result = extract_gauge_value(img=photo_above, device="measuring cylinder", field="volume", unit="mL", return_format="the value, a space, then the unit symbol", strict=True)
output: 8.4 mL
